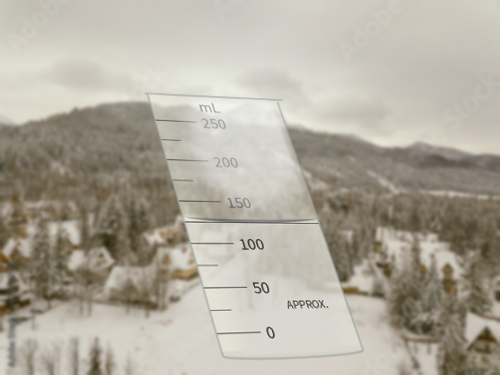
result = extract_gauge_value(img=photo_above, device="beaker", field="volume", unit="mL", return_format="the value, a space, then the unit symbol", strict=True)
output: 125 mL
